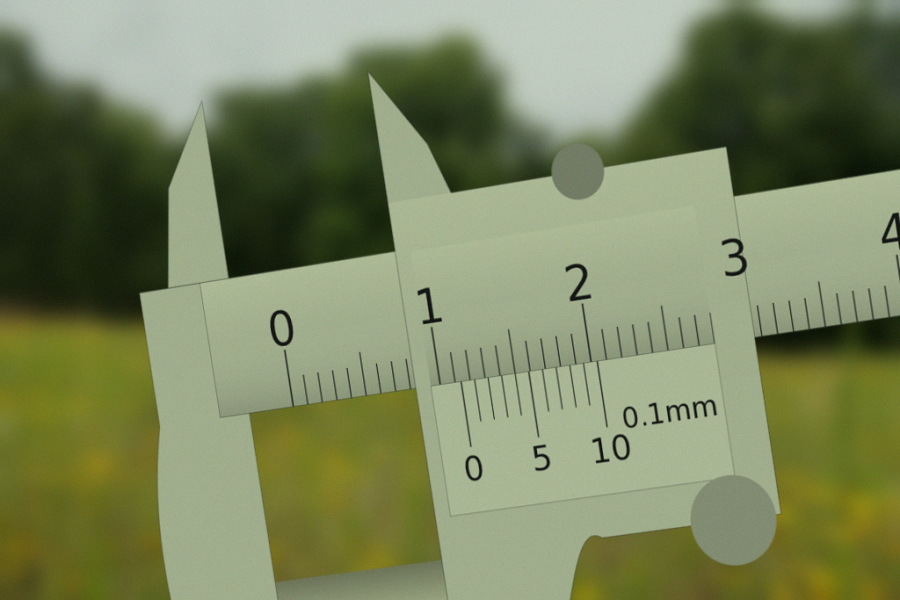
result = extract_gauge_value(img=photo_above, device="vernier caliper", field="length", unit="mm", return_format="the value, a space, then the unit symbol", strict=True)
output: 11.4 mm
